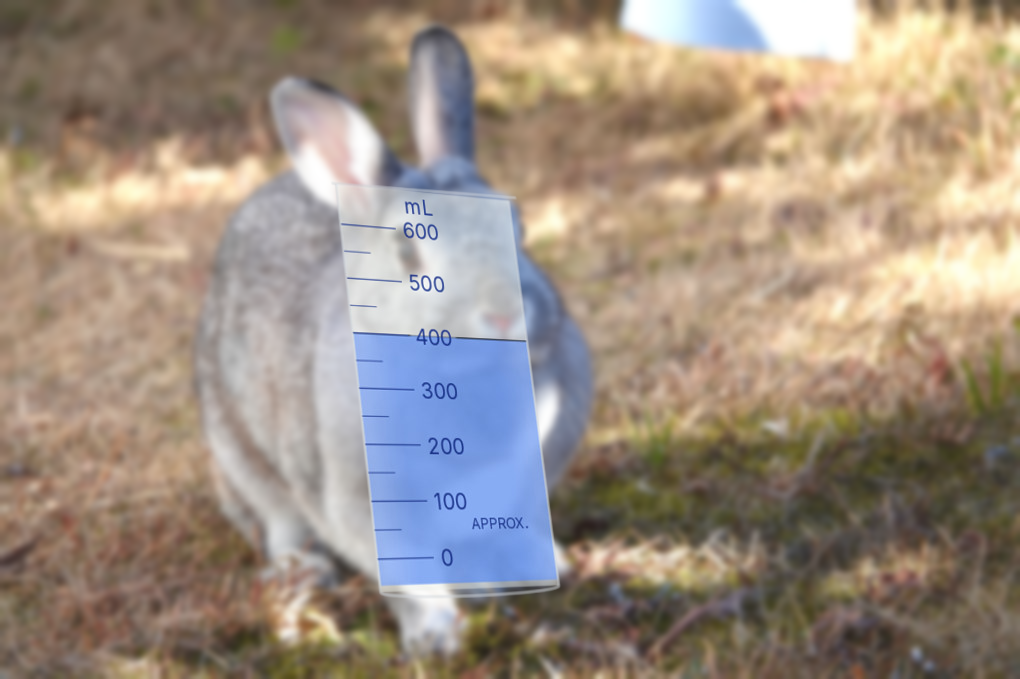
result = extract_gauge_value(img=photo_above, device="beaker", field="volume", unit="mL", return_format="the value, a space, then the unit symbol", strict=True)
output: 400 mL
